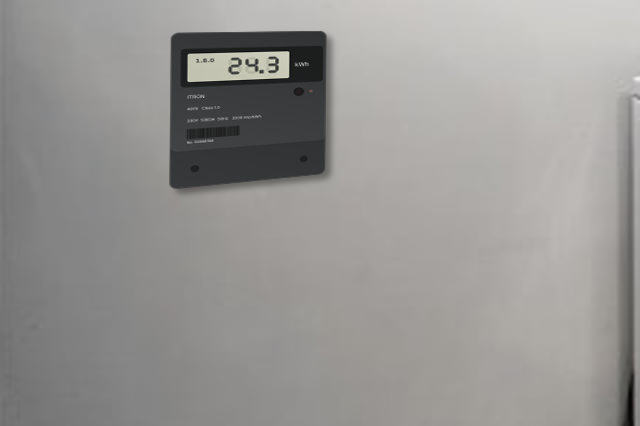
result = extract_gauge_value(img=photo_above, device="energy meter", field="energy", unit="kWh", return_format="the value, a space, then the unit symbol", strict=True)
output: 24.3 kWh
